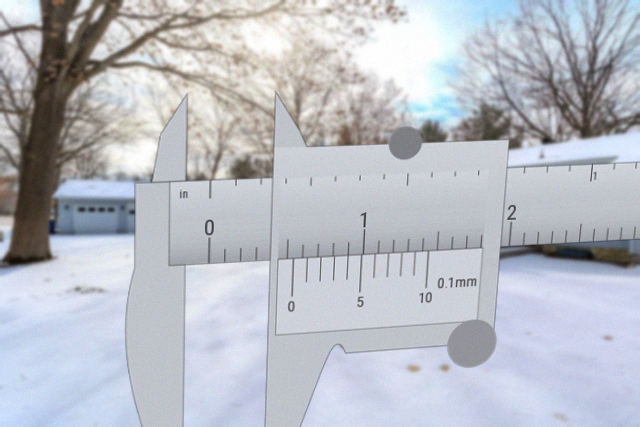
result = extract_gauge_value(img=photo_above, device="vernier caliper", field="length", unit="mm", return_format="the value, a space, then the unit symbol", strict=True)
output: 5.4 mm
